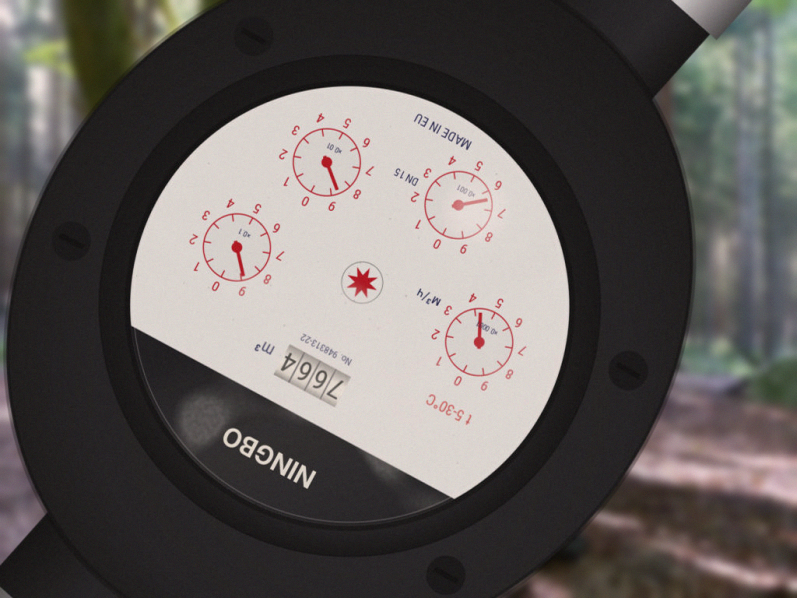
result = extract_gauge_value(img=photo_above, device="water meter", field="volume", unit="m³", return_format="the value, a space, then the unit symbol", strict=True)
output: 7664.8864 m³
